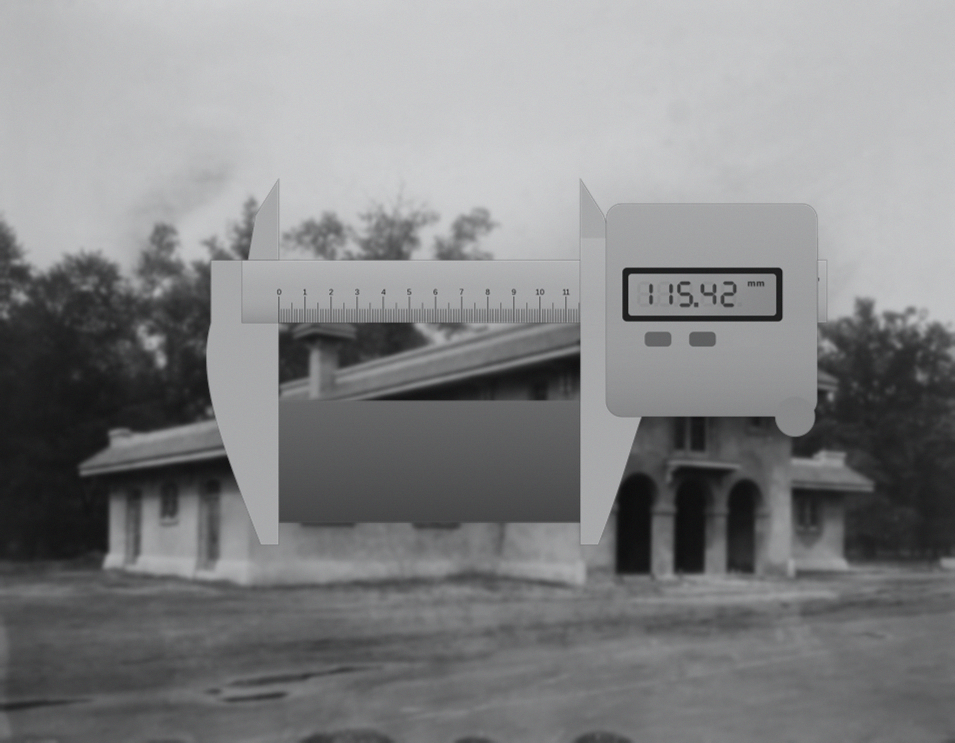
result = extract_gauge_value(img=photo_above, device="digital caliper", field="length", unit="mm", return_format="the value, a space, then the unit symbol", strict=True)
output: 115.42 mm
